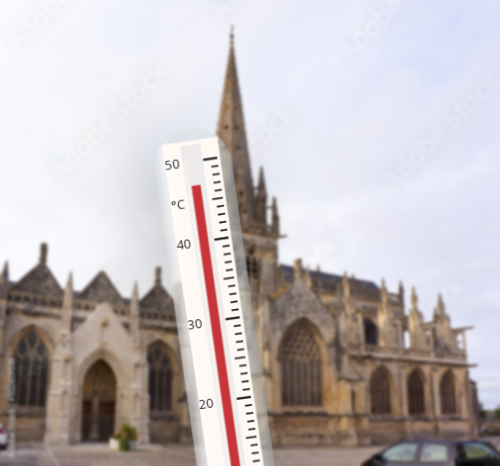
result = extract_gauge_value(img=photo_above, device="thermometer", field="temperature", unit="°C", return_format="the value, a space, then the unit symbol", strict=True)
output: 47 °C
